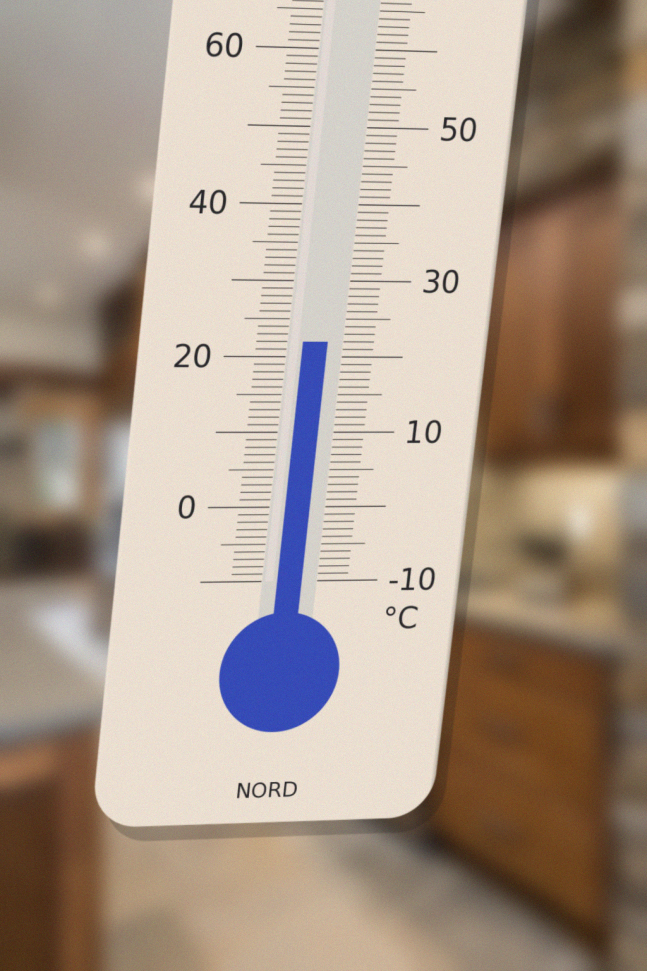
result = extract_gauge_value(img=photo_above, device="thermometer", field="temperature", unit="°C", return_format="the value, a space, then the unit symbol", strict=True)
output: 22 °C
